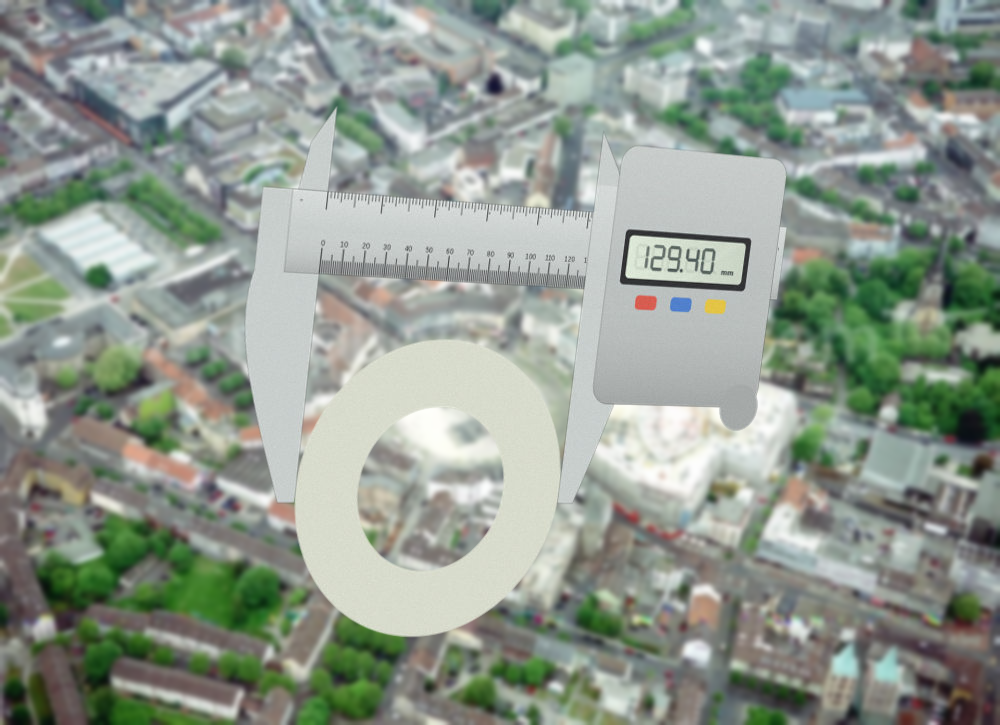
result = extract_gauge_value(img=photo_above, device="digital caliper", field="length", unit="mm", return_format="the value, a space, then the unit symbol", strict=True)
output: 129.40 mm
